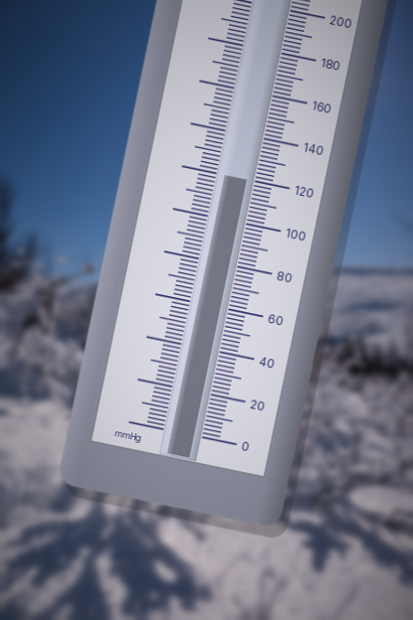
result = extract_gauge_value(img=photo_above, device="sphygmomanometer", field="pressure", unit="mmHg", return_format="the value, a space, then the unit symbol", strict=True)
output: 120 mmHg
